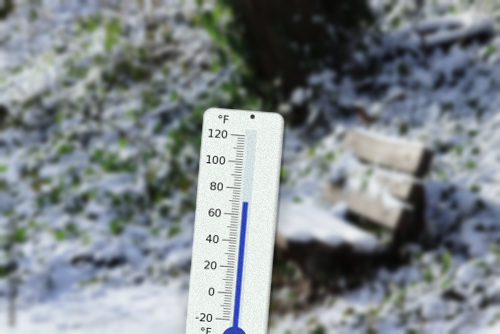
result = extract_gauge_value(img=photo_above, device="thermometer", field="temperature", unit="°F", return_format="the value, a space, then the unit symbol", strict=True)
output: 70 °F
